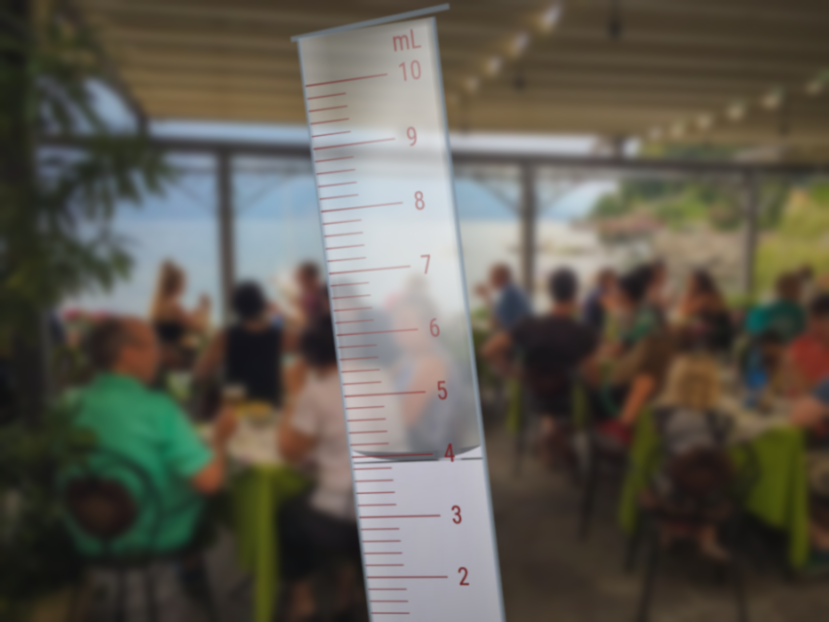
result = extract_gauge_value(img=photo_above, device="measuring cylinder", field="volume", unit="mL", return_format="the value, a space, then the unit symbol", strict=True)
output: 3.9 mL
